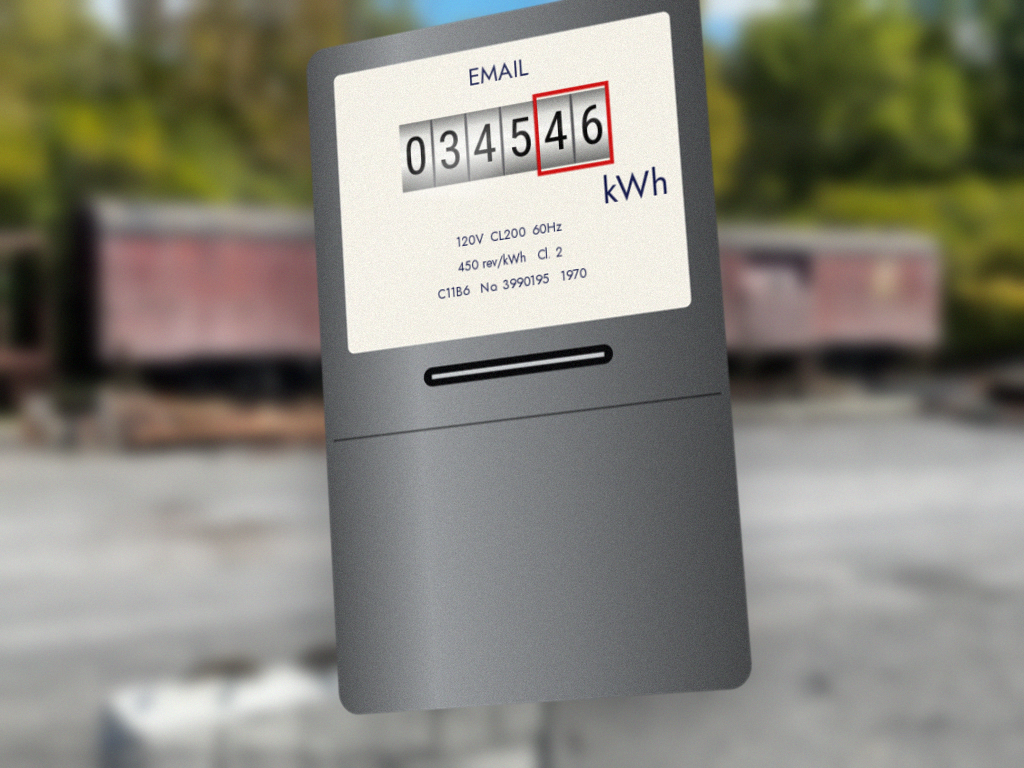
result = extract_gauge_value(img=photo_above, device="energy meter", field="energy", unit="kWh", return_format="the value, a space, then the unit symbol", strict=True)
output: 345.46 kWh
